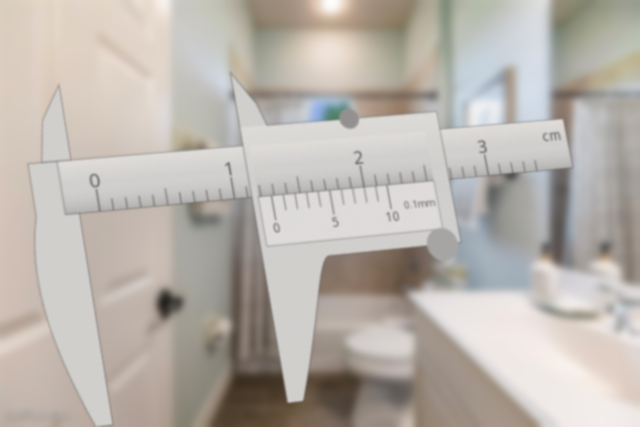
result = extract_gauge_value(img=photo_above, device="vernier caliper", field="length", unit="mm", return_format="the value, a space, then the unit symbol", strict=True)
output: 12.8 mm
